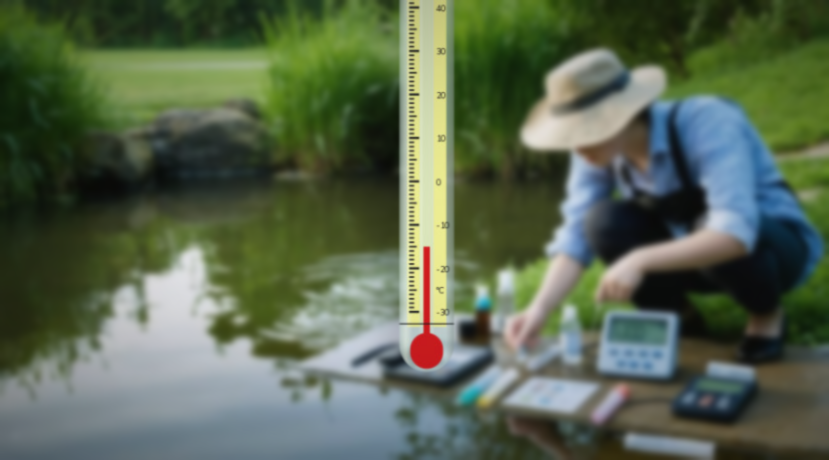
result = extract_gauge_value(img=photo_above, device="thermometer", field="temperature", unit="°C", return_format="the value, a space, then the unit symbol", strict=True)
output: -15 °C
